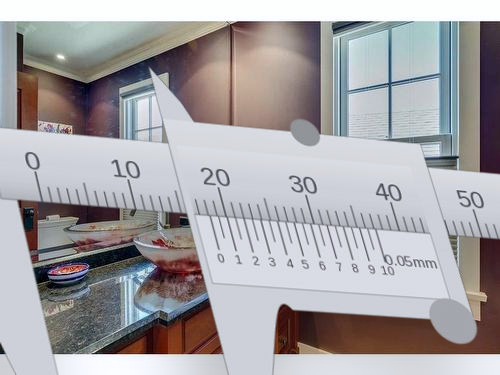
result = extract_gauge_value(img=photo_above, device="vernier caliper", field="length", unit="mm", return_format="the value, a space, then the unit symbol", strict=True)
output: 18.2 mm
